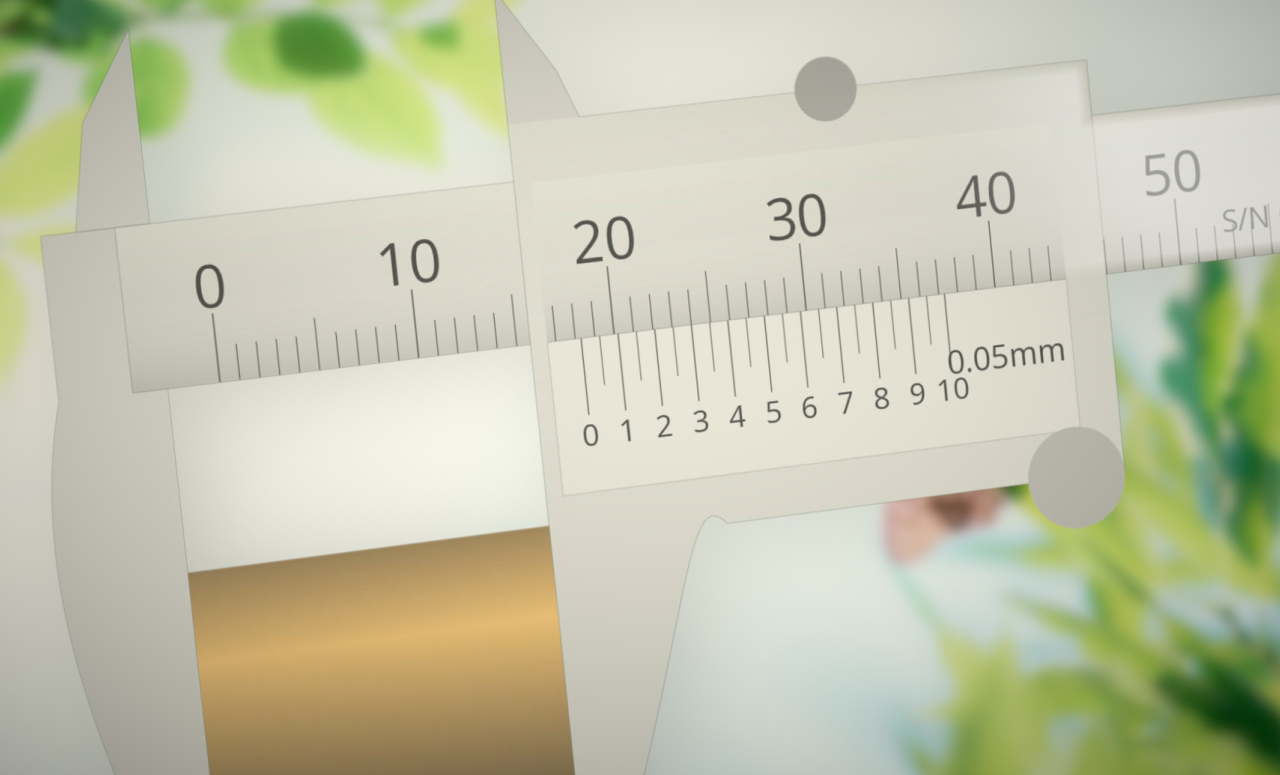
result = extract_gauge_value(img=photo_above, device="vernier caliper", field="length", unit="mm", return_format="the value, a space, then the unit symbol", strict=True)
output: 18.3 mm
